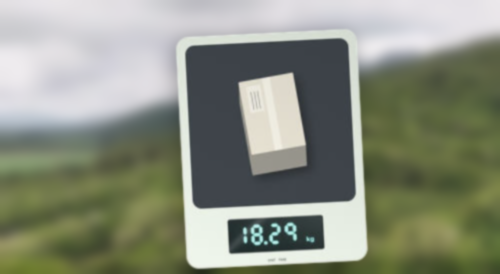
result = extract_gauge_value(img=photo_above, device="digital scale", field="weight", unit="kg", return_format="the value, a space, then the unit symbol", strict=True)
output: 18.29 kg
